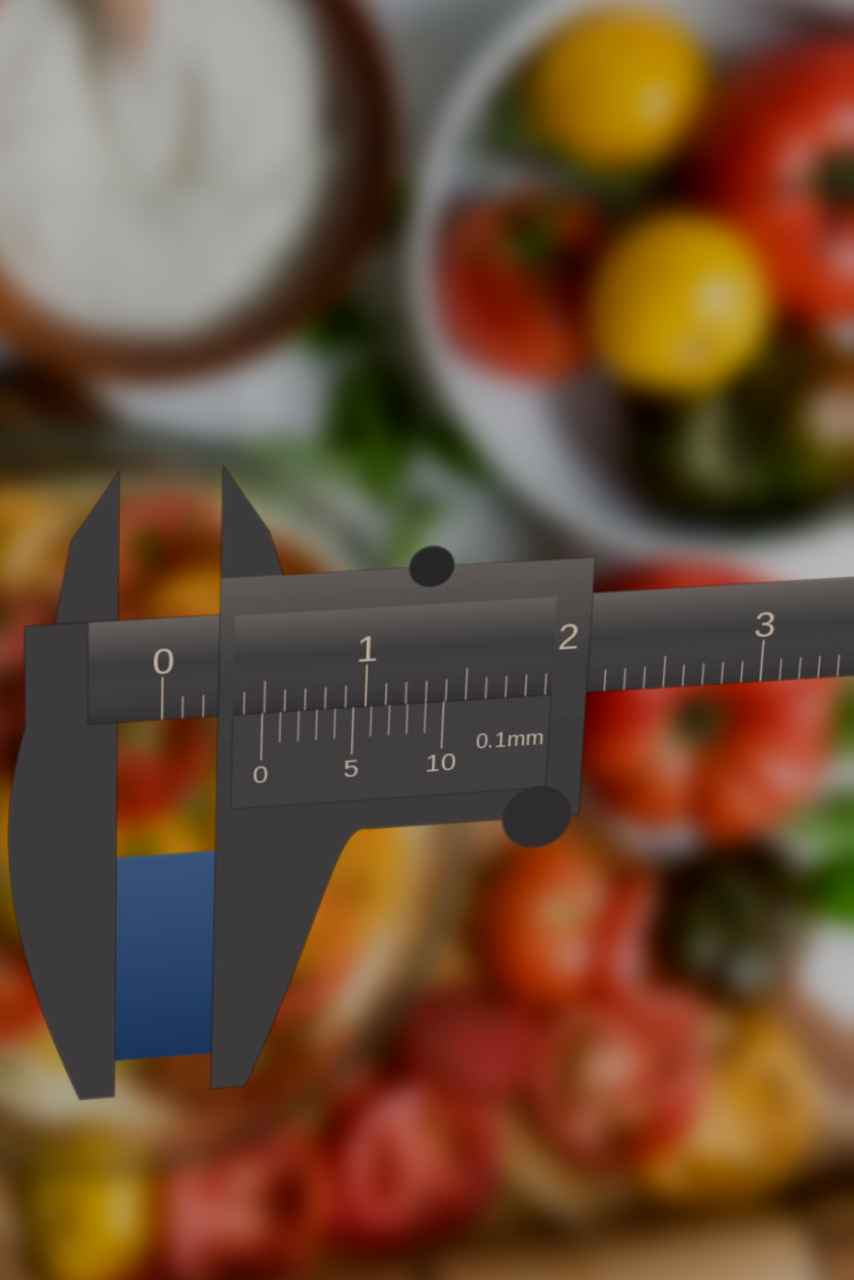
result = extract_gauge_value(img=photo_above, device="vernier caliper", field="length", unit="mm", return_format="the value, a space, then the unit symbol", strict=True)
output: 4.9 mm
